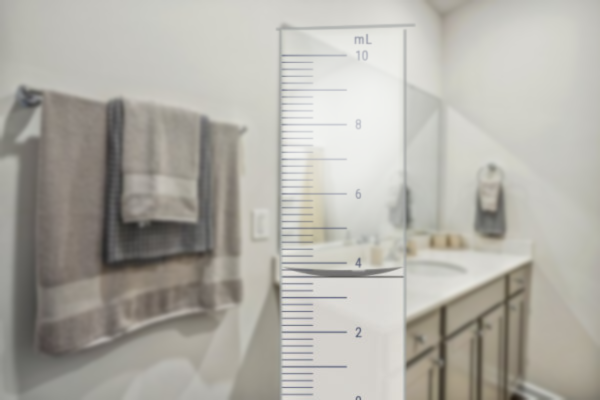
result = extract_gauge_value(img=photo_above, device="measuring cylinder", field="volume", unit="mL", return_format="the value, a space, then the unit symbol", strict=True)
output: 3.6 mL
